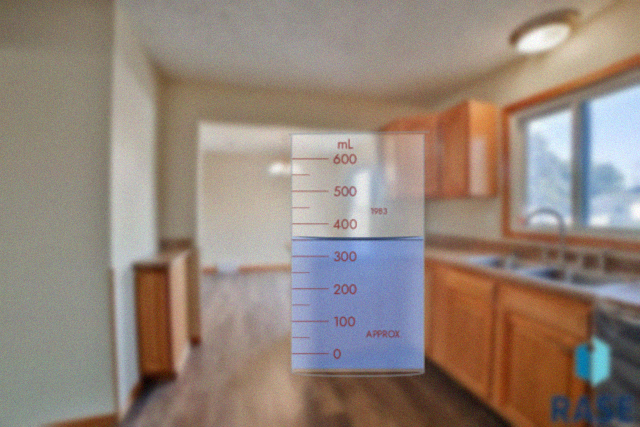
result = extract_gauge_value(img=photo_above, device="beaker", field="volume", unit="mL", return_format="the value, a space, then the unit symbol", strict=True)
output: 350 mL
